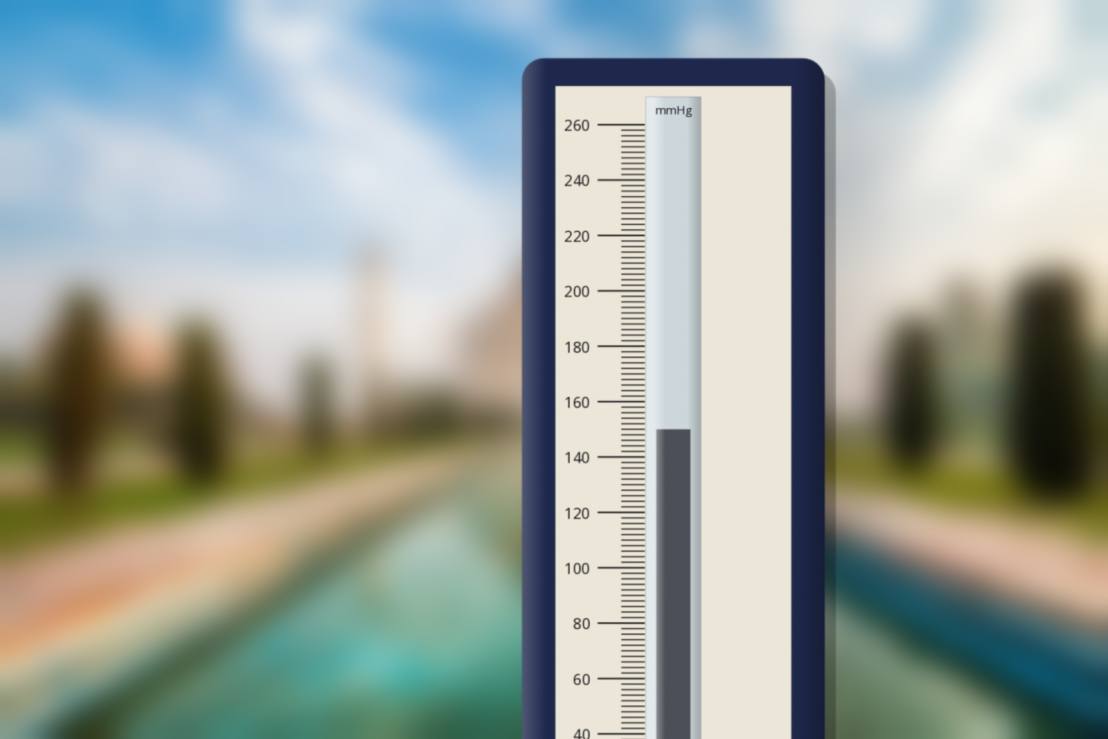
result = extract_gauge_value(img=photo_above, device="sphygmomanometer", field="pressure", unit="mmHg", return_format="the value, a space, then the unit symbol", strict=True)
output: 150 mmHg
